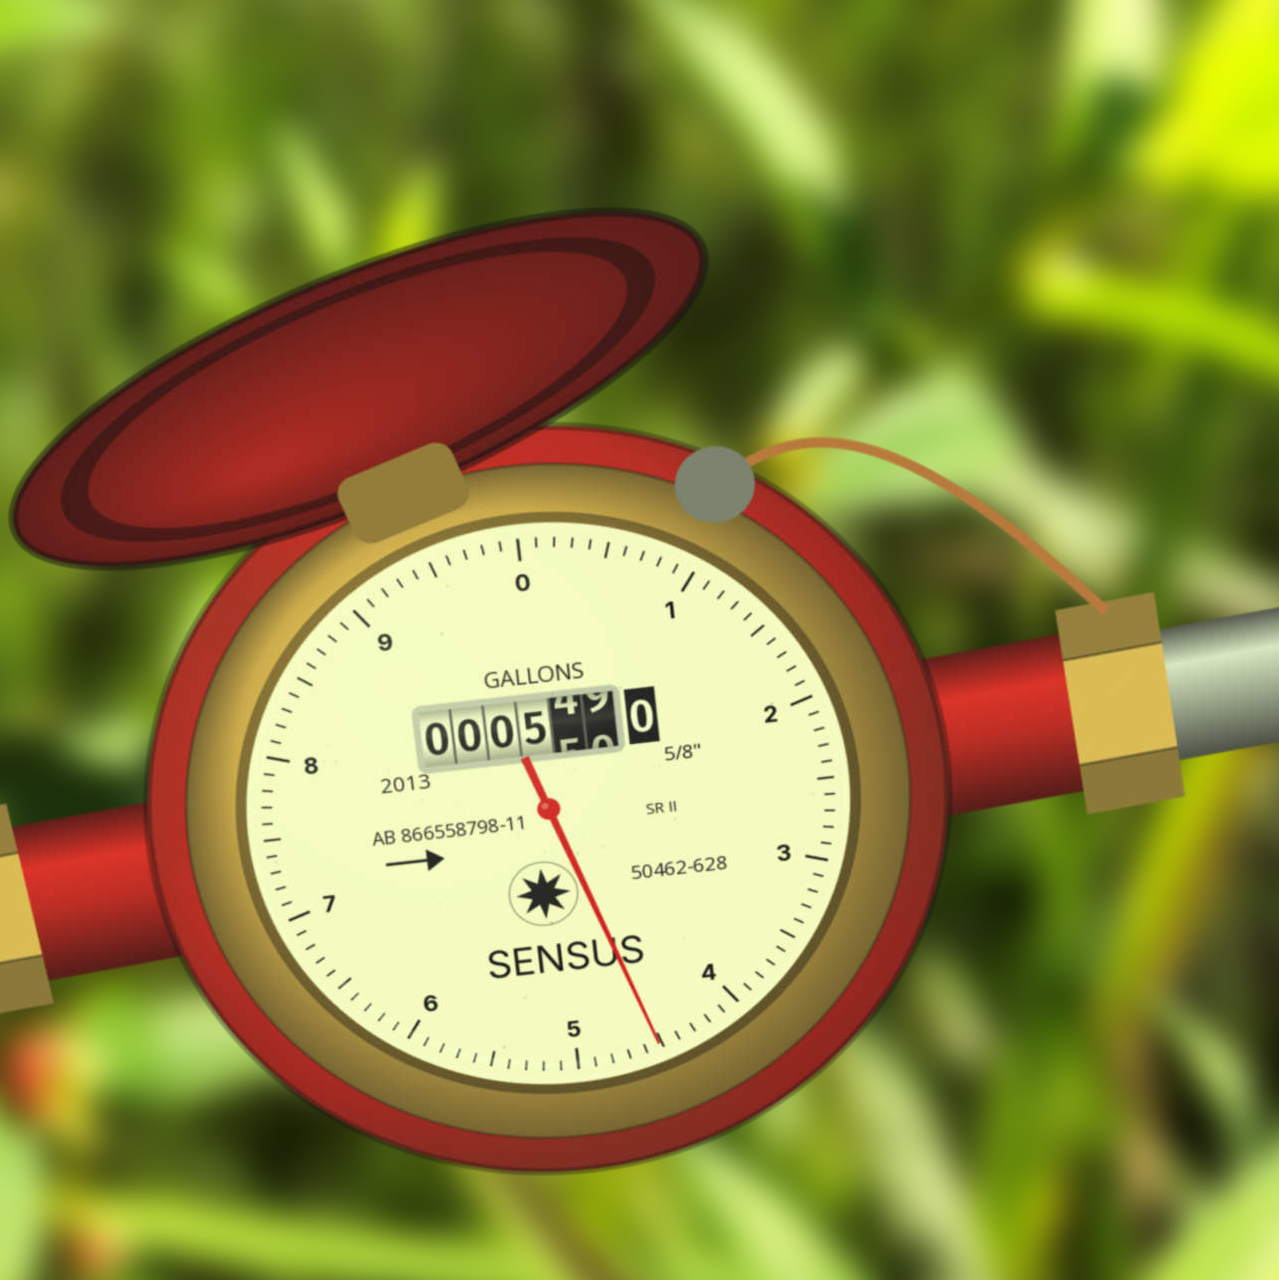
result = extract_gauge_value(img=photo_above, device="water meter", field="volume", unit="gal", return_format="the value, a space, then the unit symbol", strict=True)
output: 5494.5 gal
